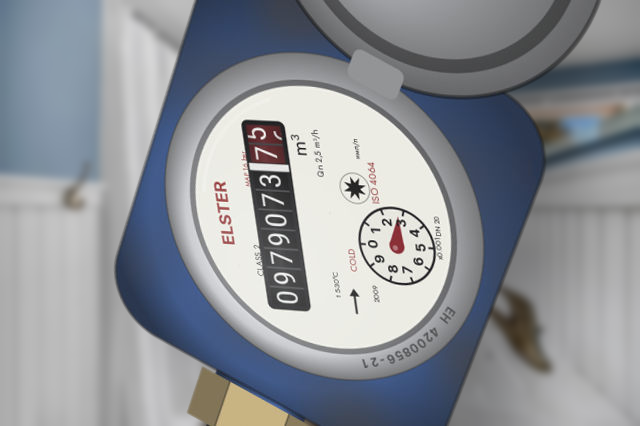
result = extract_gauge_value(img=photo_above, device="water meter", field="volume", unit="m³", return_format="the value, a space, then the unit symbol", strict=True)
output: 979073.752 m³
